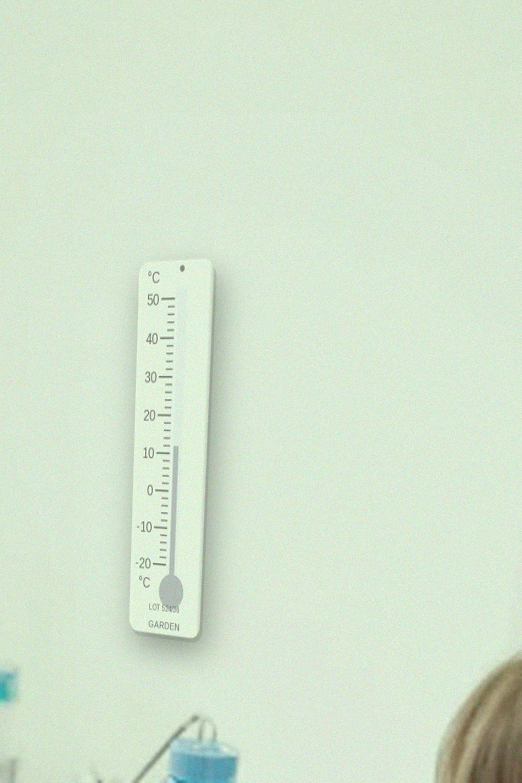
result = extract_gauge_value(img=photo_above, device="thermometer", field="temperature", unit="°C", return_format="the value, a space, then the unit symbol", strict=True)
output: 12 °C
